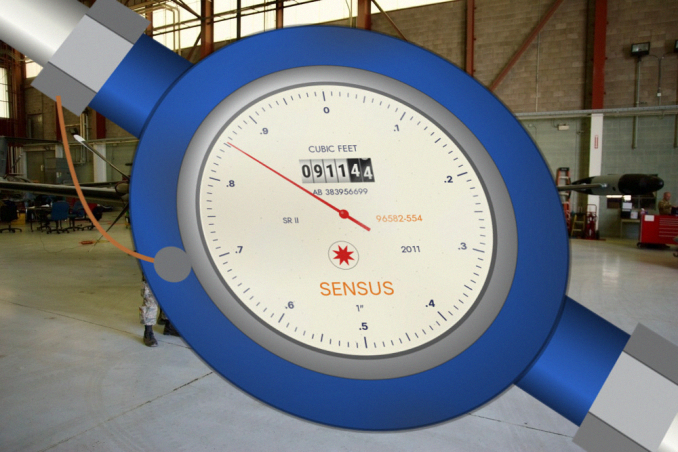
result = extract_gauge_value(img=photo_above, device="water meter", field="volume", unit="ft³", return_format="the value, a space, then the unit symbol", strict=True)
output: 91143.85 ft³
